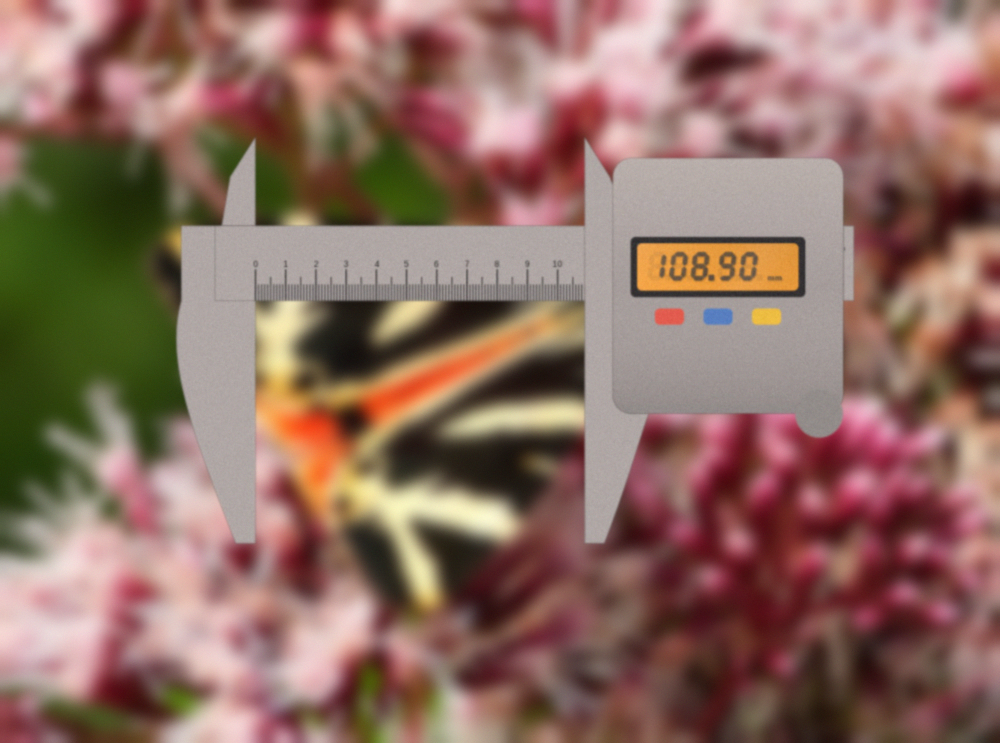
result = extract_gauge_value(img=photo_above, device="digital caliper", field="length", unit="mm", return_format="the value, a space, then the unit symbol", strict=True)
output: 108.90 mm
